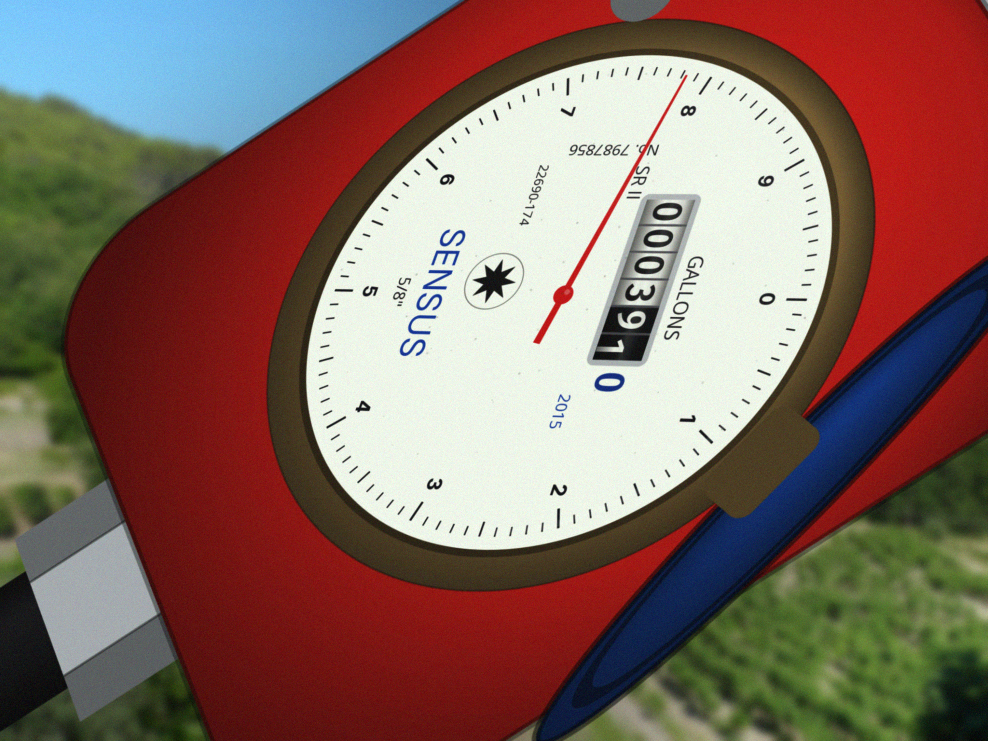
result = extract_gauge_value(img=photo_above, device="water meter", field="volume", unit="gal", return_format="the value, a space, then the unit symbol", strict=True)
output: 3907.8 gal
